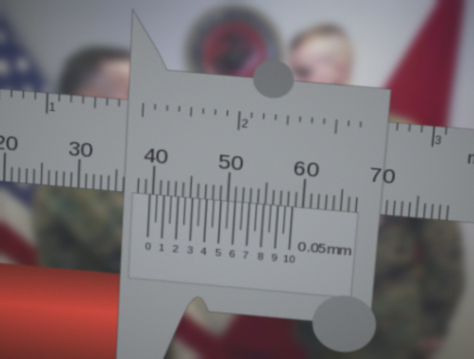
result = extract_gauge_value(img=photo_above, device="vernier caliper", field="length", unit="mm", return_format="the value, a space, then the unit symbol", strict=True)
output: 39.6 mm
